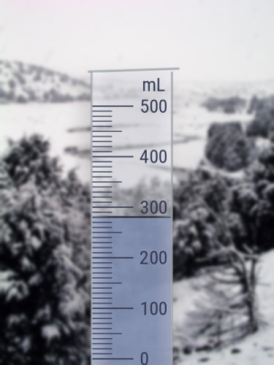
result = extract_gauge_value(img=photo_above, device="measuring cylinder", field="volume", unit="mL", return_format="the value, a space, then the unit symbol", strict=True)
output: 280 mL
